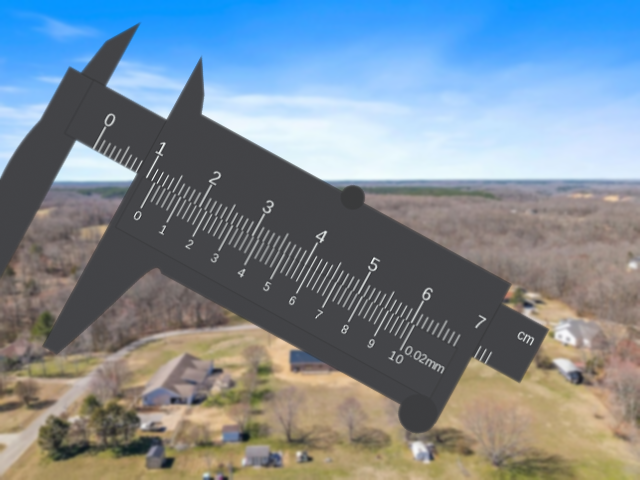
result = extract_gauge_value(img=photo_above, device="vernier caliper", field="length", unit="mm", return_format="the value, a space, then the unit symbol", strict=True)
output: 11.6 mm
